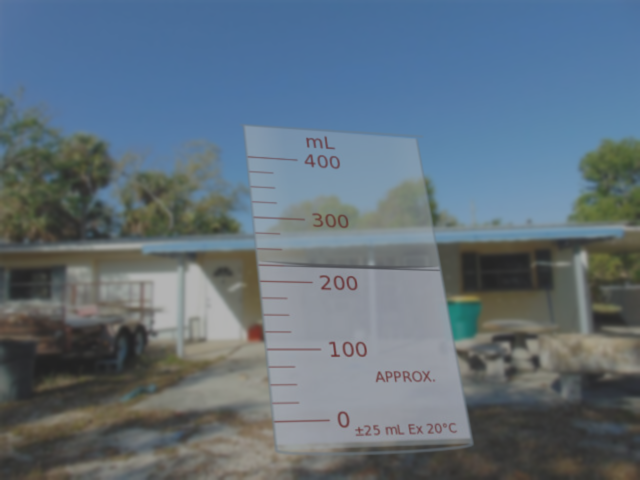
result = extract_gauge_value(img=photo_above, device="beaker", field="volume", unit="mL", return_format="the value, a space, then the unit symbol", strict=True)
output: 225 mL
